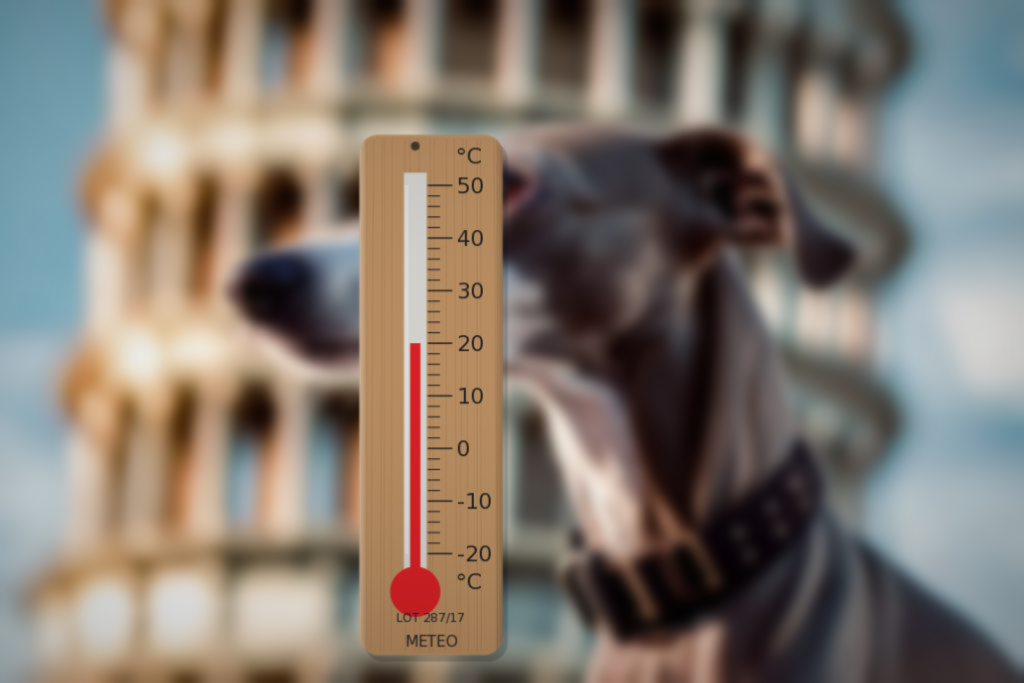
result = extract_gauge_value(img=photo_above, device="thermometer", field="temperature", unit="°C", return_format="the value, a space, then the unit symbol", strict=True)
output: 20 °C
